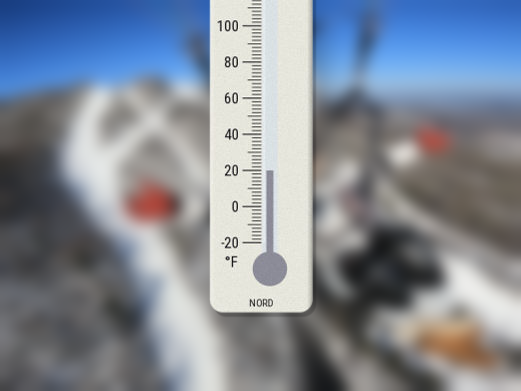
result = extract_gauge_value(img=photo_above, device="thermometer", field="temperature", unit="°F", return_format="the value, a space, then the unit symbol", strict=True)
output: 20 °F
